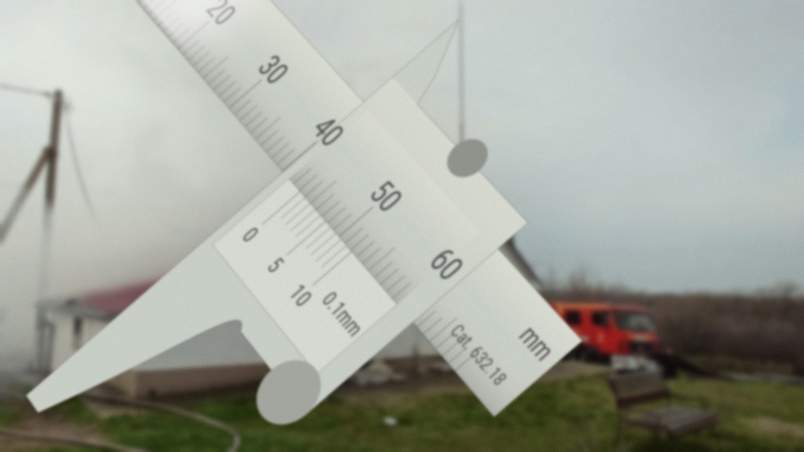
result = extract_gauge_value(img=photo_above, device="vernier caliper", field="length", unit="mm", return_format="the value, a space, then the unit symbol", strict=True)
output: 43.2 mm
